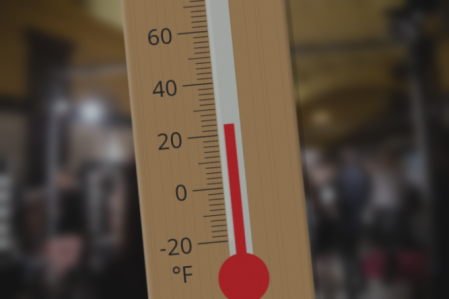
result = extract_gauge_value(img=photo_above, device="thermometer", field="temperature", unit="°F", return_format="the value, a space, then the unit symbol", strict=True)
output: 24 °F
